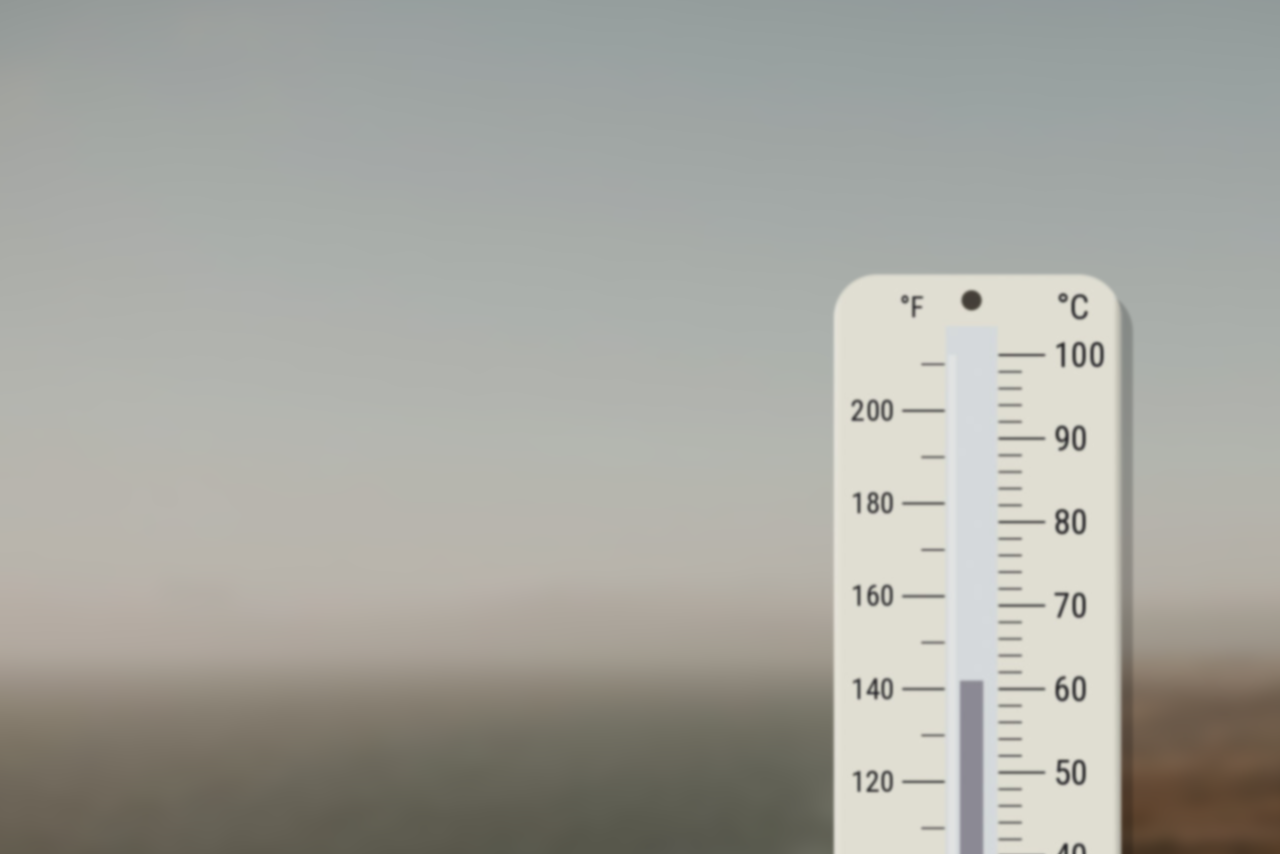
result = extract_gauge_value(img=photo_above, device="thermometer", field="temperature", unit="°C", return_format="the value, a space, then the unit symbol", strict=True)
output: 61 °C
